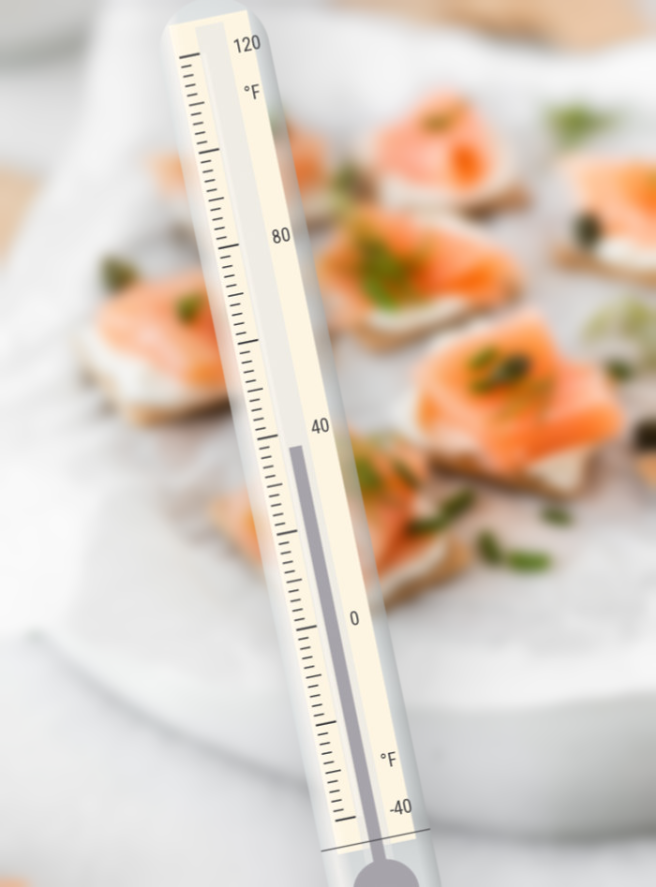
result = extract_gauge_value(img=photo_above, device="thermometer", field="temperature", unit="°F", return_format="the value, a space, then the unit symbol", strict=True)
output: 37 °F
